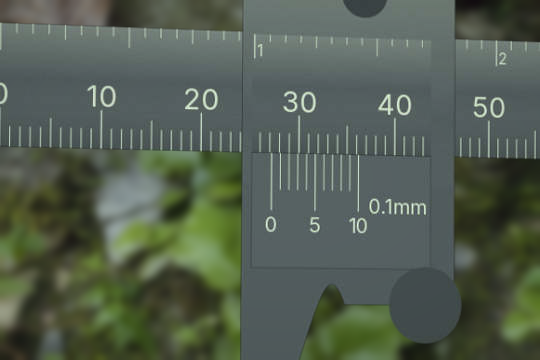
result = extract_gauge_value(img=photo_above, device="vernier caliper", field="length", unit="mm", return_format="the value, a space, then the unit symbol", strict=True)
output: 27.2 mm
